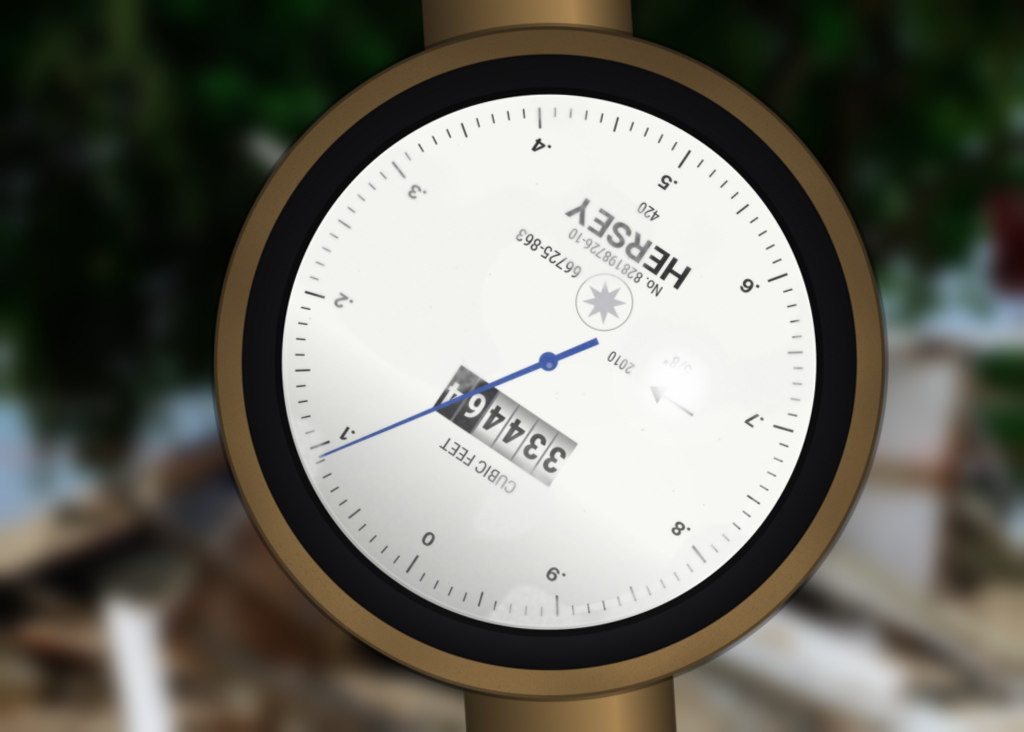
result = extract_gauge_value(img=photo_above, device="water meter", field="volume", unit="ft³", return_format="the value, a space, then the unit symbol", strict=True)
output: 334464.09 ft³
